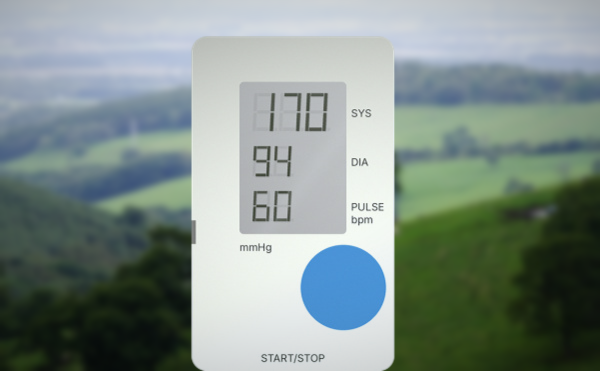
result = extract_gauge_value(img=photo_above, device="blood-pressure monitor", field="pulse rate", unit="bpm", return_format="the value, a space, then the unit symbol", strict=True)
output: 60 bpm
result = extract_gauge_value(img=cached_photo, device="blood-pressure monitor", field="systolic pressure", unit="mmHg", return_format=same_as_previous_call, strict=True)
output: 170 mmHg
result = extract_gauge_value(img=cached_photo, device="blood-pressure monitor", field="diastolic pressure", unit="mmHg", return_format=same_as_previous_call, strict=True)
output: 94 mmHg
